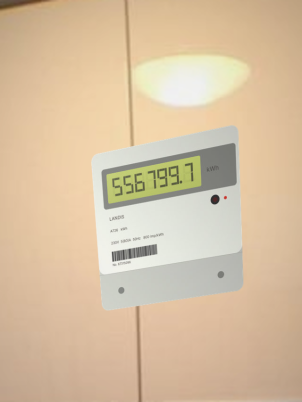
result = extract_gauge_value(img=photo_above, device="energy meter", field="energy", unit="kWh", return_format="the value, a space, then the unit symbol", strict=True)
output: 556799.7 kWh
